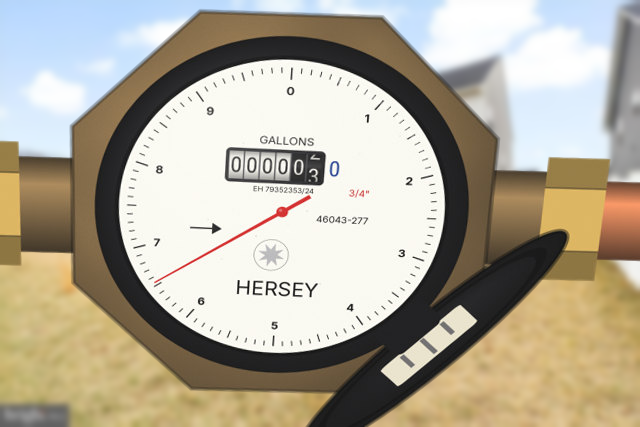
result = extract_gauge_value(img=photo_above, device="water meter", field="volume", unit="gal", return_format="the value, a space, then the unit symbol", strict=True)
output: 26.5 gal
